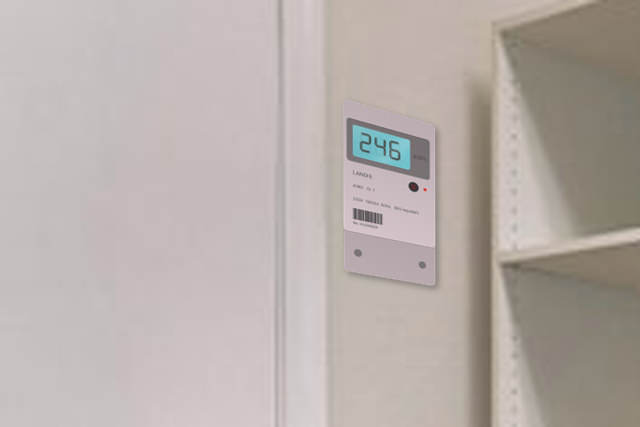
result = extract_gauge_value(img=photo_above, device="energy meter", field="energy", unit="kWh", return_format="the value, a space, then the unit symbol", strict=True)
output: 246 kWh
